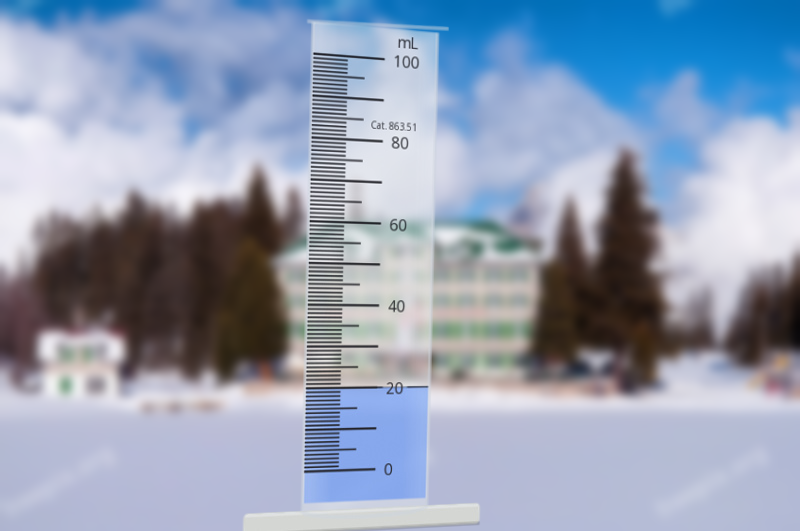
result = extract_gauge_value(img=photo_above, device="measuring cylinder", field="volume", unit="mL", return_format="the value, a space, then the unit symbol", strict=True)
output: 20 mL
